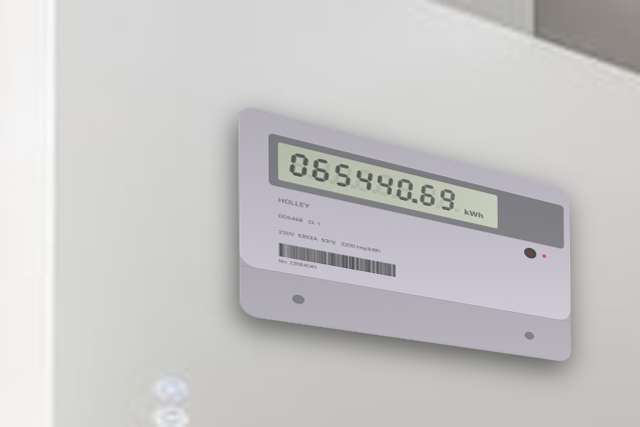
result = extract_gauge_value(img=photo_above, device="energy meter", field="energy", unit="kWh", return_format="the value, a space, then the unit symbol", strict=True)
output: 65440.69 kWh
